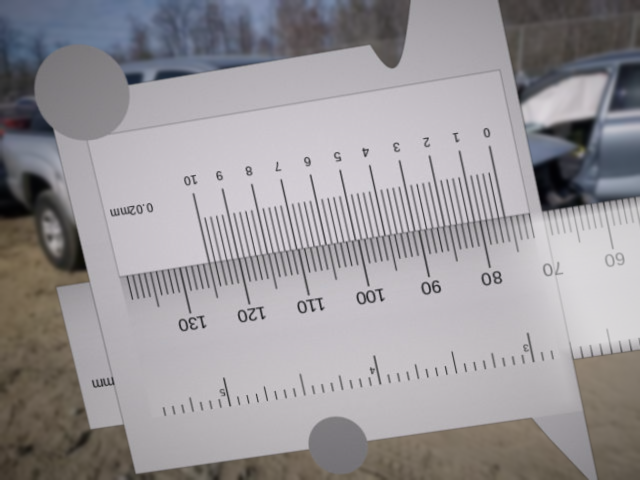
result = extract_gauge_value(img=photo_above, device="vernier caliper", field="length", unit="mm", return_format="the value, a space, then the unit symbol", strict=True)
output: 76.0 mm
